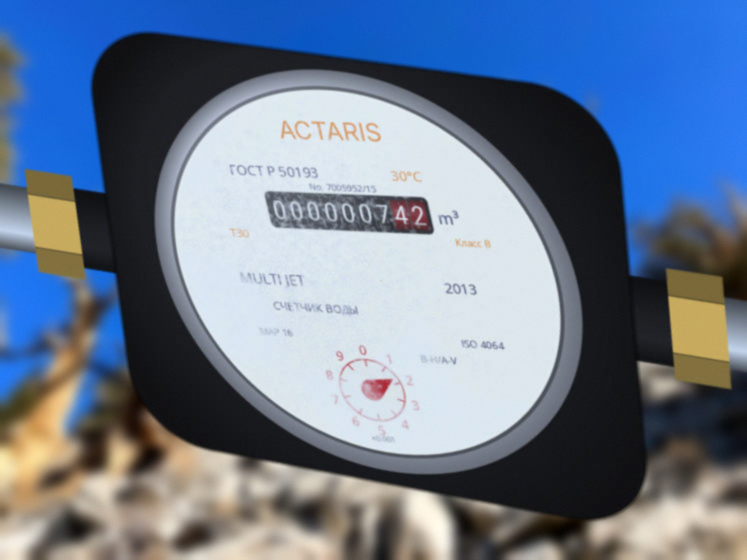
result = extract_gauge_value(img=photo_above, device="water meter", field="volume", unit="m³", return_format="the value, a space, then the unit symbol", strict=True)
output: 7.421 m³
